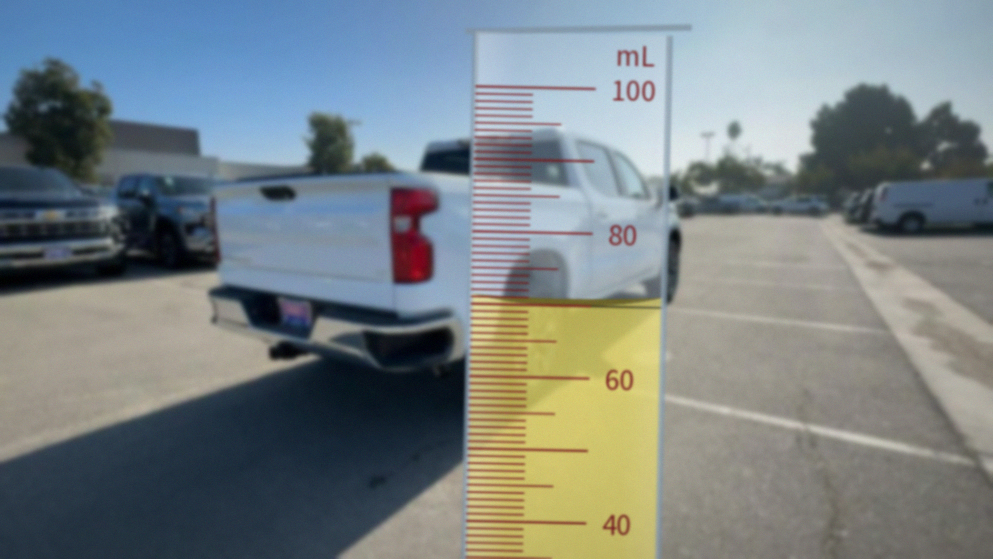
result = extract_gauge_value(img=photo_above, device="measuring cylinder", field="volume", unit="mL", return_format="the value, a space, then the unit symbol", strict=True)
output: 70 mL
